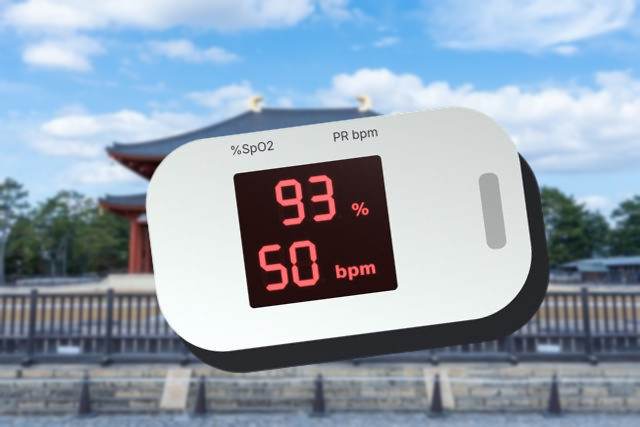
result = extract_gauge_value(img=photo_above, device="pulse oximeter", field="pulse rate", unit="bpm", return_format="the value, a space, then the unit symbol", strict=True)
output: 50 bpm
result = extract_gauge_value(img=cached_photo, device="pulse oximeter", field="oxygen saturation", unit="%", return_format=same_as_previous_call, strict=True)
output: 93 %
